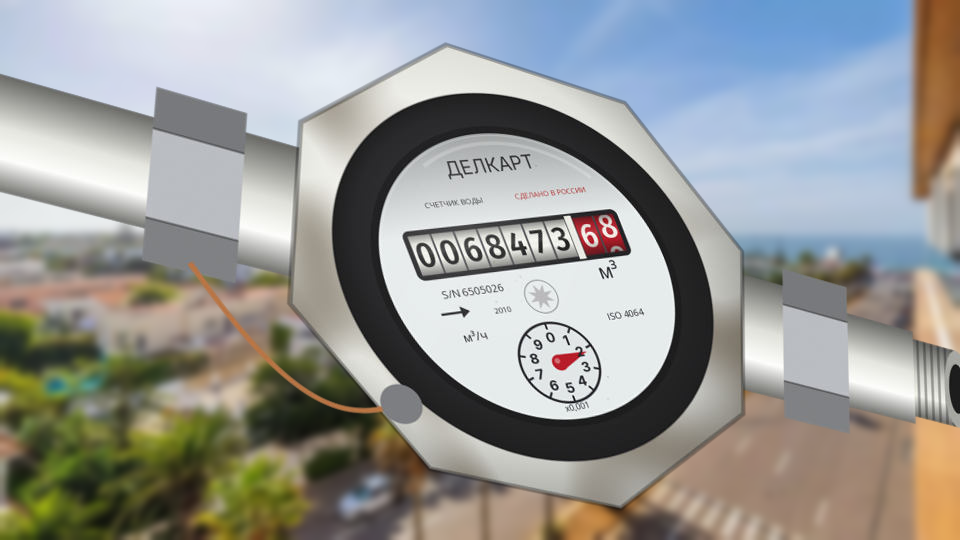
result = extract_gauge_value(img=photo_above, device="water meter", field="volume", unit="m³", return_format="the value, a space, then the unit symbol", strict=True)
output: 68473.682 m³
